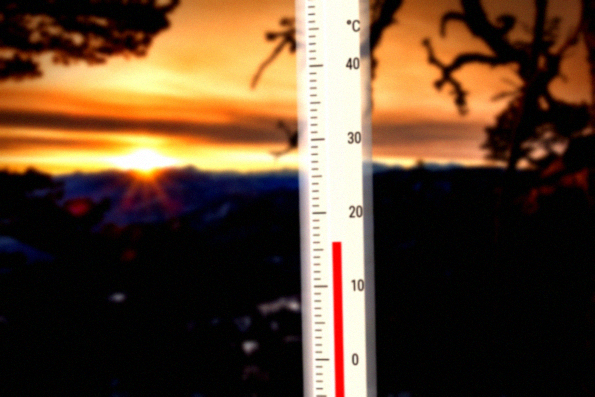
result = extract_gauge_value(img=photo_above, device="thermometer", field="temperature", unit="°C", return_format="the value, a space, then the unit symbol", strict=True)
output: 16 °C
